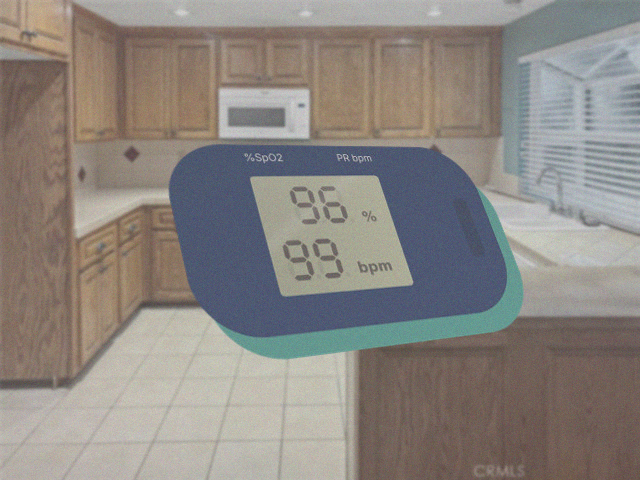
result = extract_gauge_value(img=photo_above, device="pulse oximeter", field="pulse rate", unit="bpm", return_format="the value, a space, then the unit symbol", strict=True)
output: 99 bpm
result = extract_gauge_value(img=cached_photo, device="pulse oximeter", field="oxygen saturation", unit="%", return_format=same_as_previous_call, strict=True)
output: 96 %
